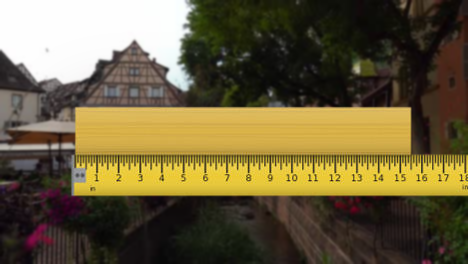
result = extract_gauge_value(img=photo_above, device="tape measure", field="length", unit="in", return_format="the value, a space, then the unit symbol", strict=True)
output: 15.5 in
